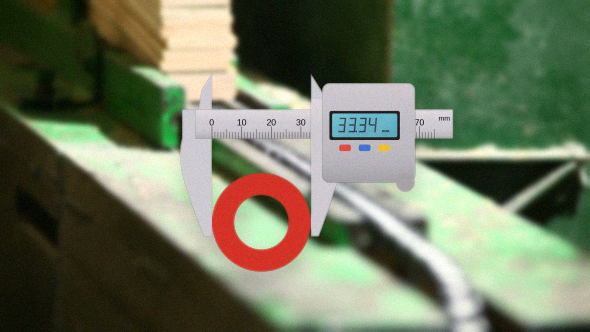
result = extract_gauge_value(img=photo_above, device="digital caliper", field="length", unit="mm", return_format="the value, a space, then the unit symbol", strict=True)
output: 33.34 mm
